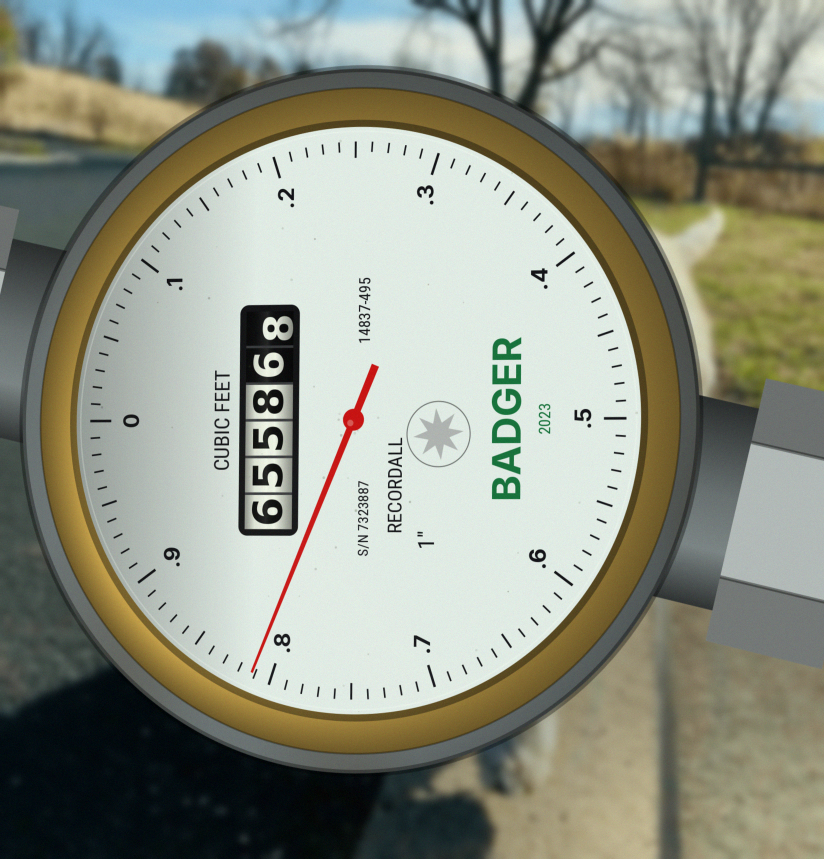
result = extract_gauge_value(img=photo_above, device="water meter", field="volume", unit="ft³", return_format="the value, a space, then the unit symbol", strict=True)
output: 655867.81 ft³
